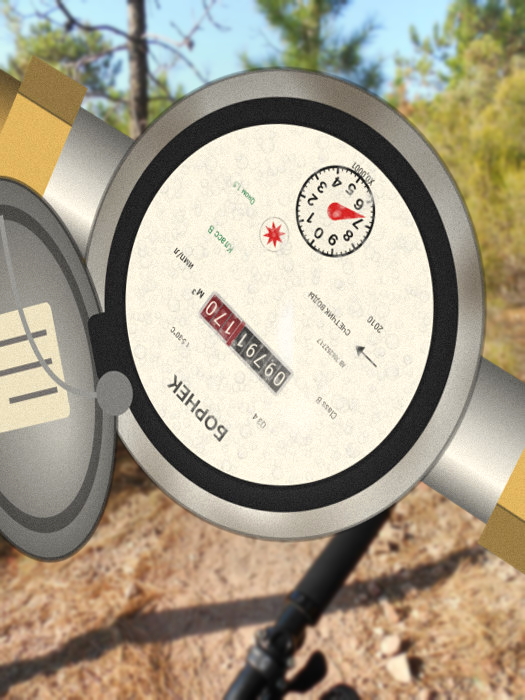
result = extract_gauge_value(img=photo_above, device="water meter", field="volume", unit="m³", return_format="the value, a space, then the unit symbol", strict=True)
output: 9791.1706 m³
